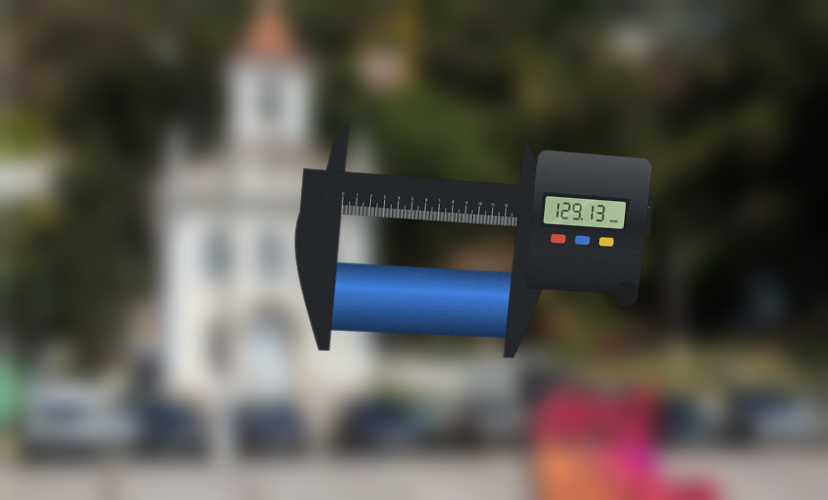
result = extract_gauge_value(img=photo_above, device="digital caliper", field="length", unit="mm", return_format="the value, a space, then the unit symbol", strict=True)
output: 129.13 mm
